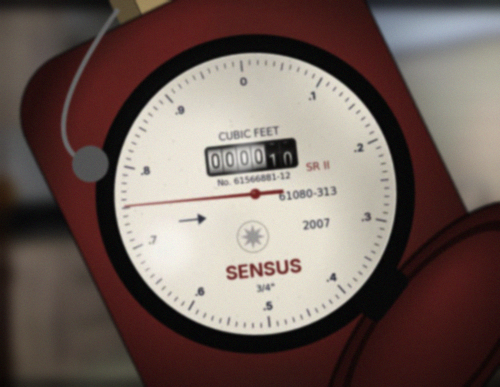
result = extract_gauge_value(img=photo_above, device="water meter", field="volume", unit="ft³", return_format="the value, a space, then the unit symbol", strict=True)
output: 9.75 ft³
